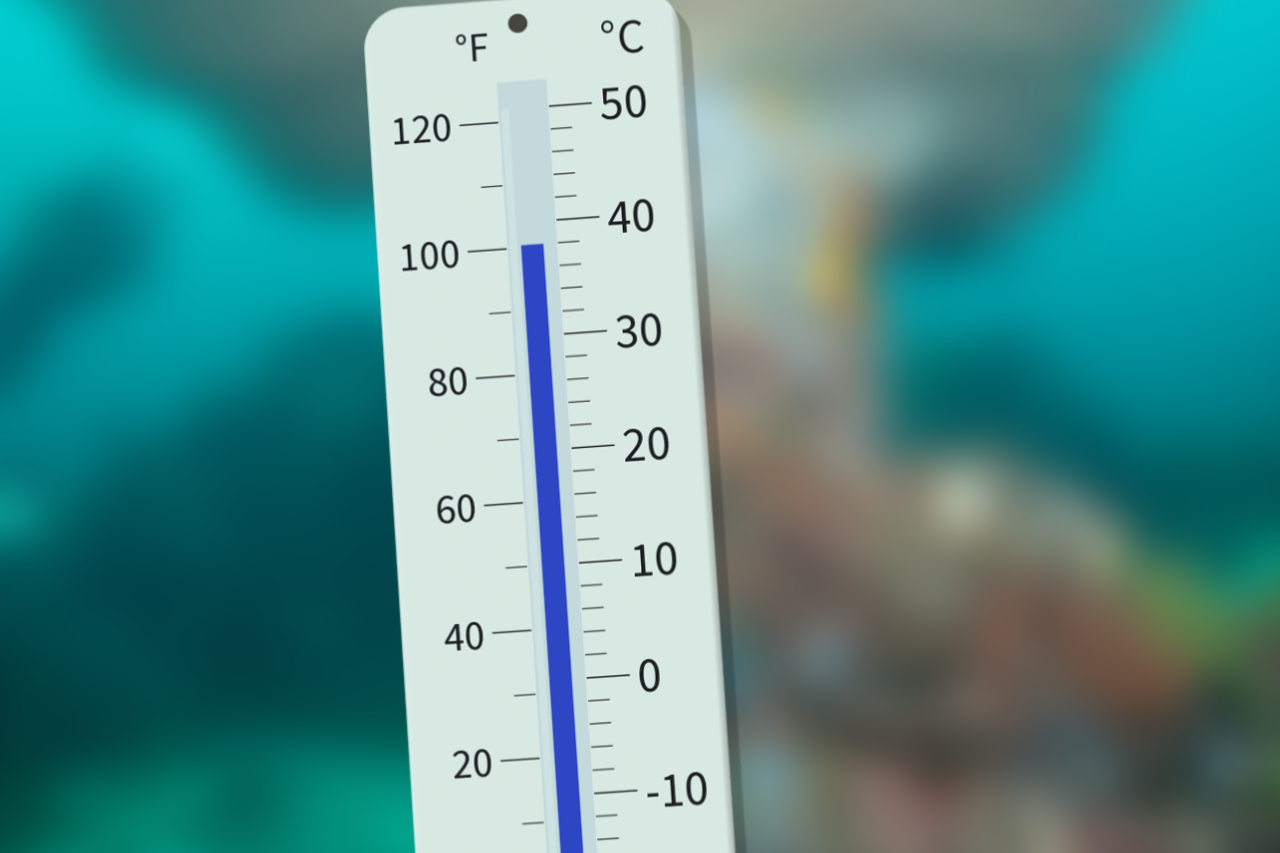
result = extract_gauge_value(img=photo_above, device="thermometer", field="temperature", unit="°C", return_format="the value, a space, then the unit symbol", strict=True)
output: 38 °C
